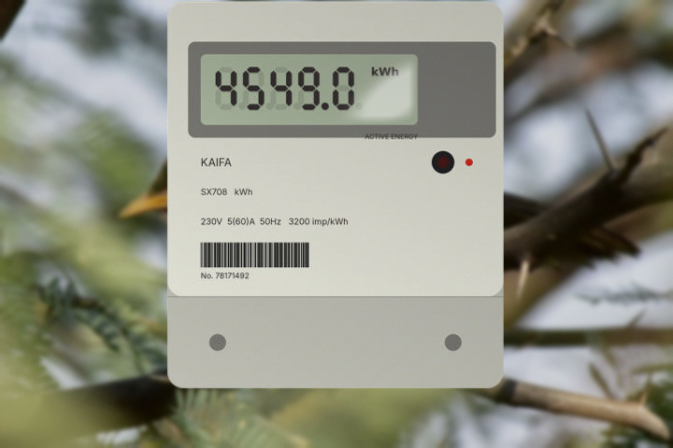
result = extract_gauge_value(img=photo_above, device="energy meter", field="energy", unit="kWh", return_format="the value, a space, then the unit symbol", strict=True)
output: 4549.0 kWh
